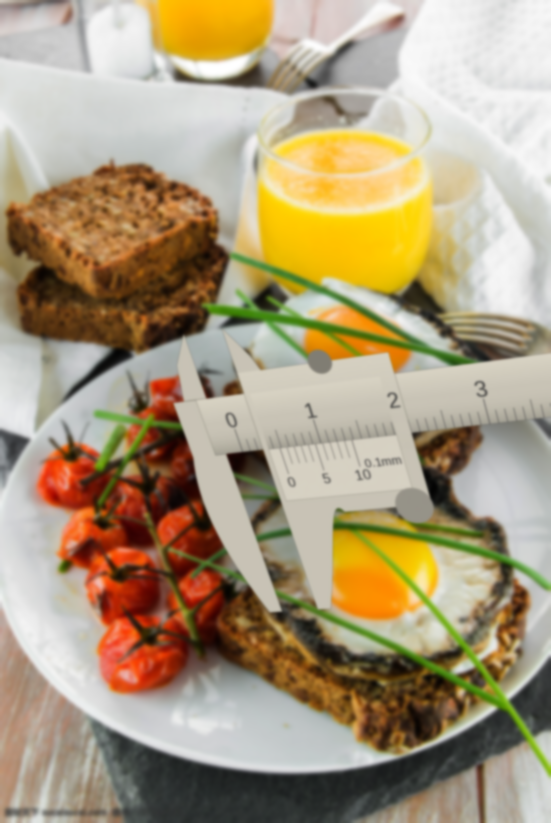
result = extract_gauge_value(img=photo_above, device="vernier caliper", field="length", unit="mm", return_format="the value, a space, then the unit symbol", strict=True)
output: 4.8 mm
